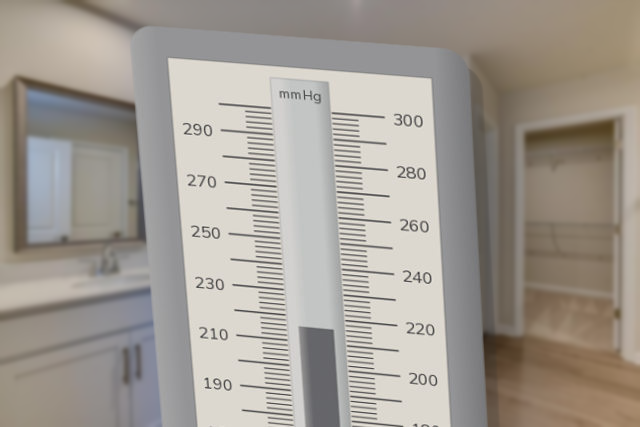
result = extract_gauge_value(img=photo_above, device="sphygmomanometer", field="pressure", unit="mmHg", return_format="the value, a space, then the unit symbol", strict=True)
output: 216 mmHg
